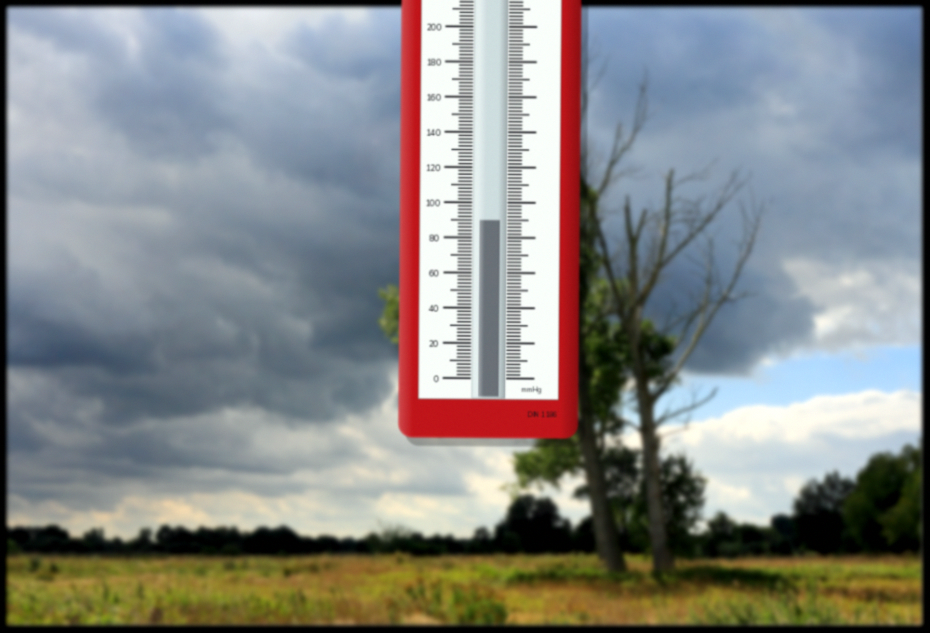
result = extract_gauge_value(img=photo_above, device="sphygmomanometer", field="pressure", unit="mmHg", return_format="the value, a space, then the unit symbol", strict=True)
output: 90 mmHg
